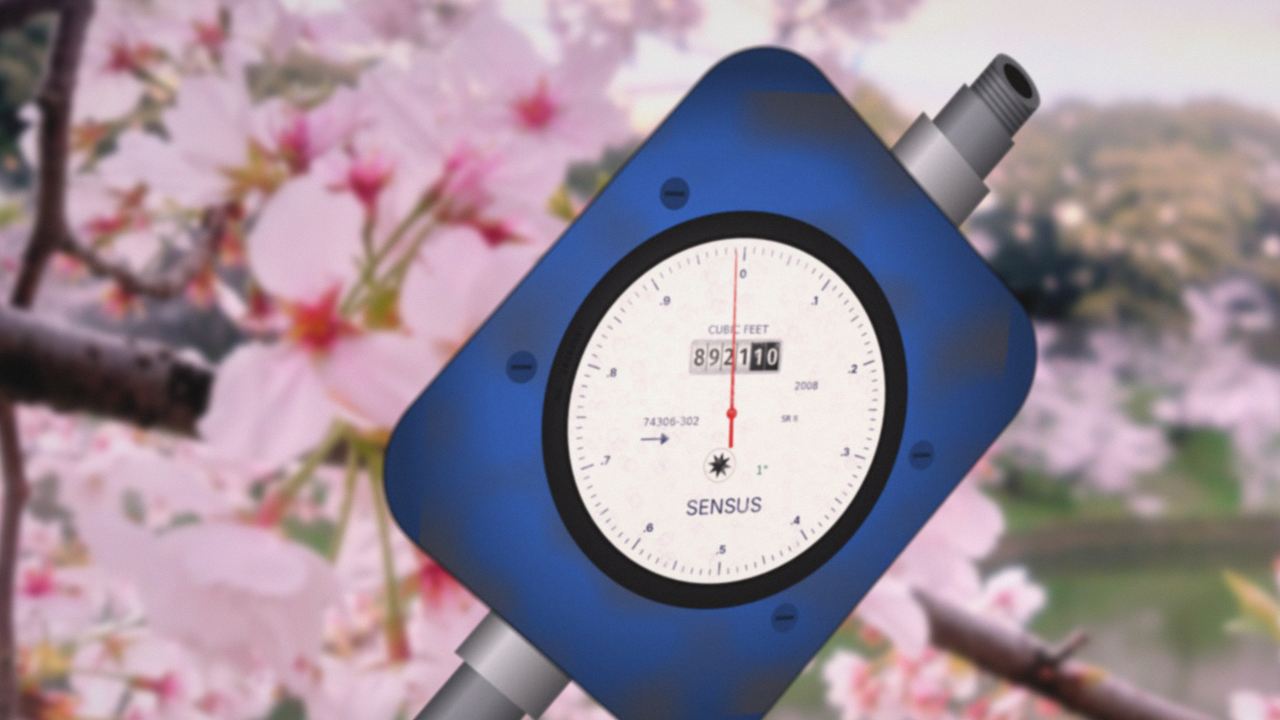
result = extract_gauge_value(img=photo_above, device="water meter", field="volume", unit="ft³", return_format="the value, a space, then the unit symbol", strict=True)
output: 892109.99 ft³
